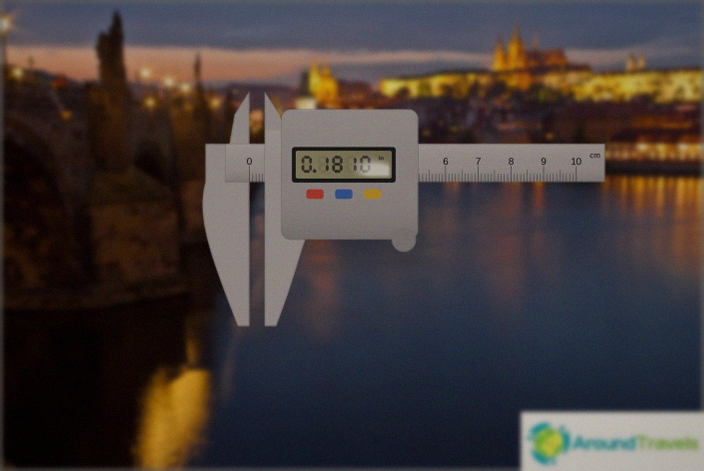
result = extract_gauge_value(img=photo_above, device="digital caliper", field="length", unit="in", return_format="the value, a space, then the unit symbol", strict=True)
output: 0.1810 in
